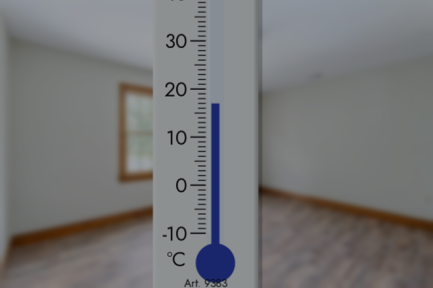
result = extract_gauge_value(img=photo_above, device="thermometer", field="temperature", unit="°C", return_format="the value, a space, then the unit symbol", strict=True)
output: 17 °C
